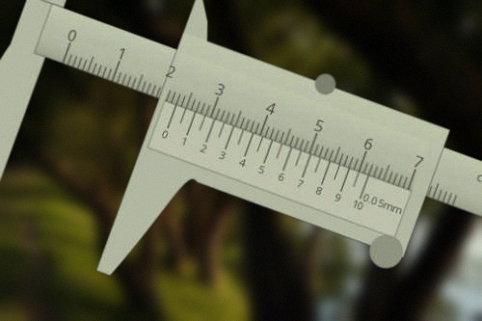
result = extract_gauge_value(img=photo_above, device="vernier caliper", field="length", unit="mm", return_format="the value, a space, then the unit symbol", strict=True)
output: 23.0 mm
